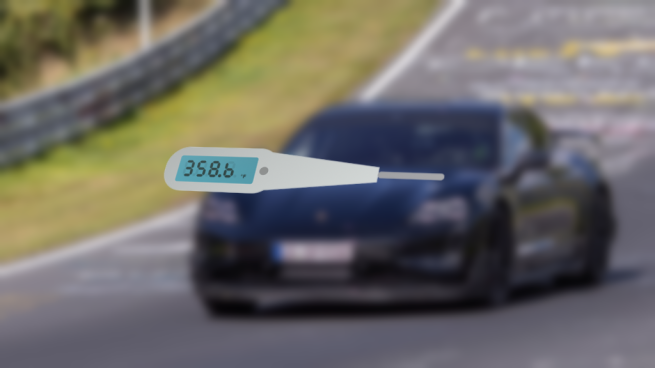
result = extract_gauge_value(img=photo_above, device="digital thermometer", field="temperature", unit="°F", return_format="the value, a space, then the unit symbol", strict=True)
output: 358.6 °F
